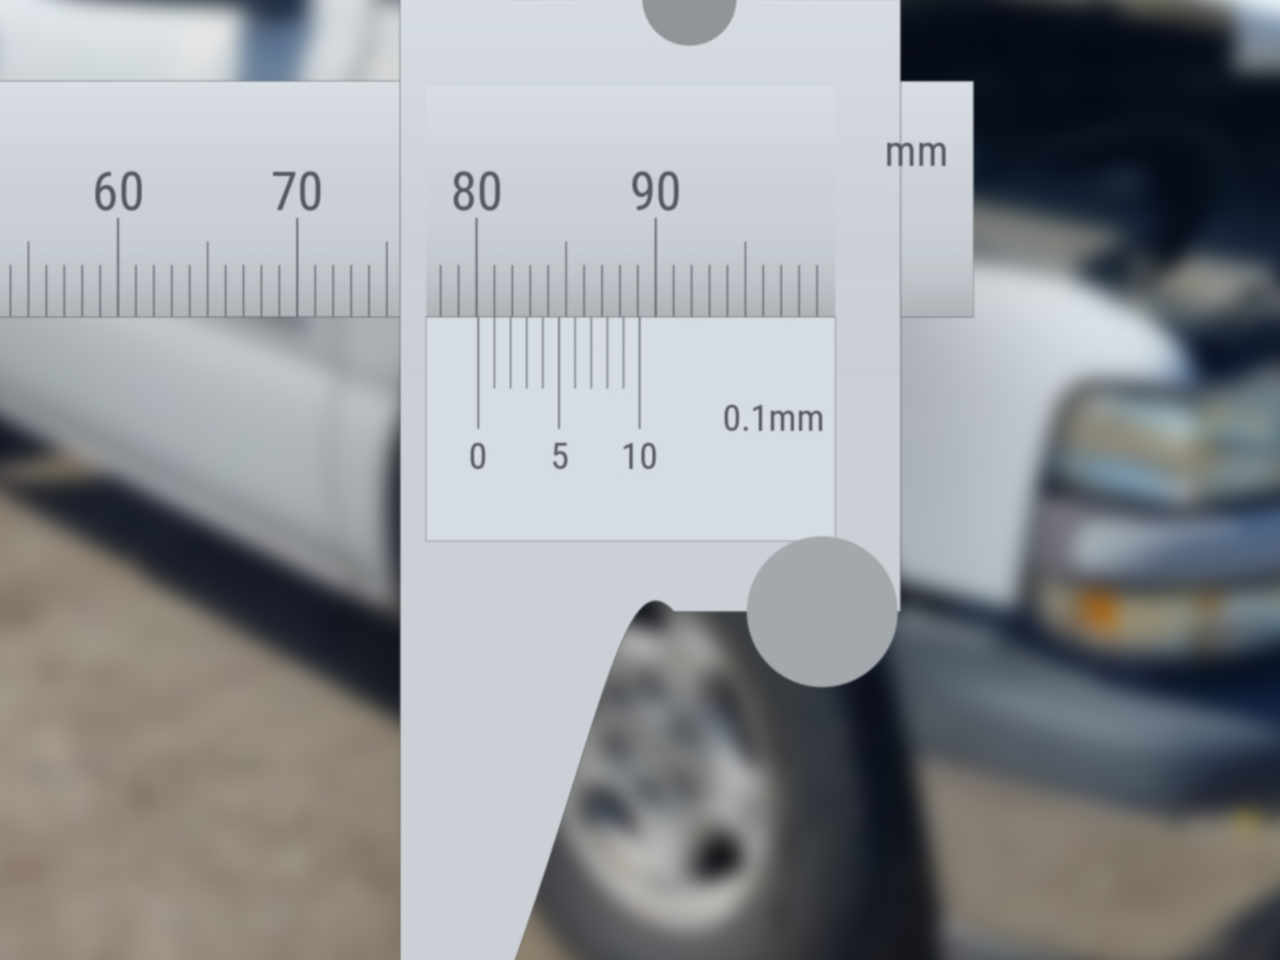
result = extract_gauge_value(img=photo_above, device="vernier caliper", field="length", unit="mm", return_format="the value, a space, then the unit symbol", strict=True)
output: 80.1 mm
